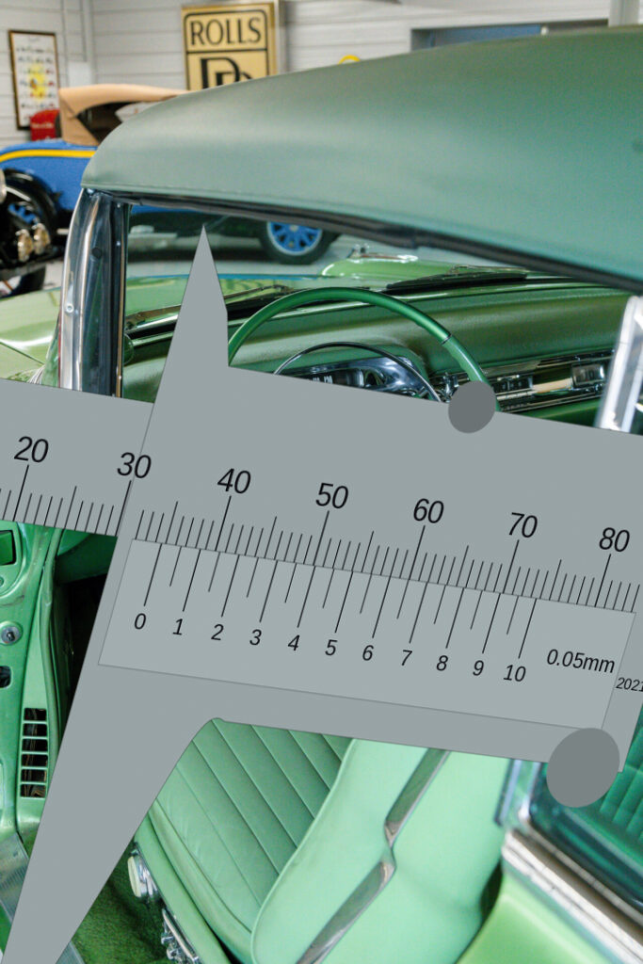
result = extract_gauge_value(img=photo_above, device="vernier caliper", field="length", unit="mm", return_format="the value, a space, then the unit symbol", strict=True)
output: 34.6 mm
